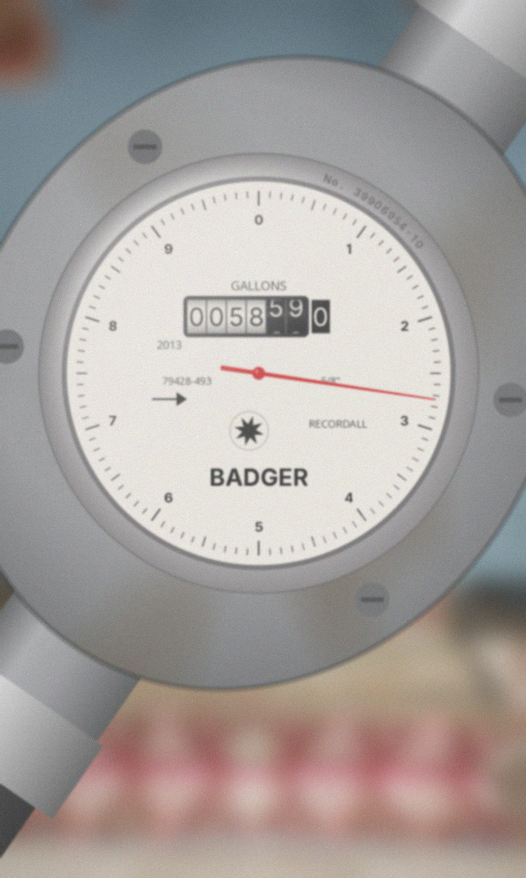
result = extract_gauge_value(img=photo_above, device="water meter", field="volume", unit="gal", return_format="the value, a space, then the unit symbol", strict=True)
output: 58592.7 gal
